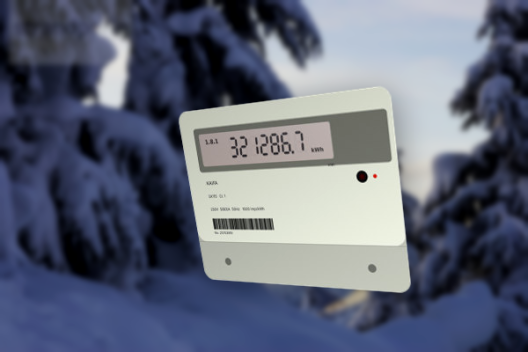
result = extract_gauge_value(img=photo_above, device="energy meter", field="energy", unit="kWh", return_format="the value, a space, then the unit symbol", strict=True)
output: 321286.7 kWh
